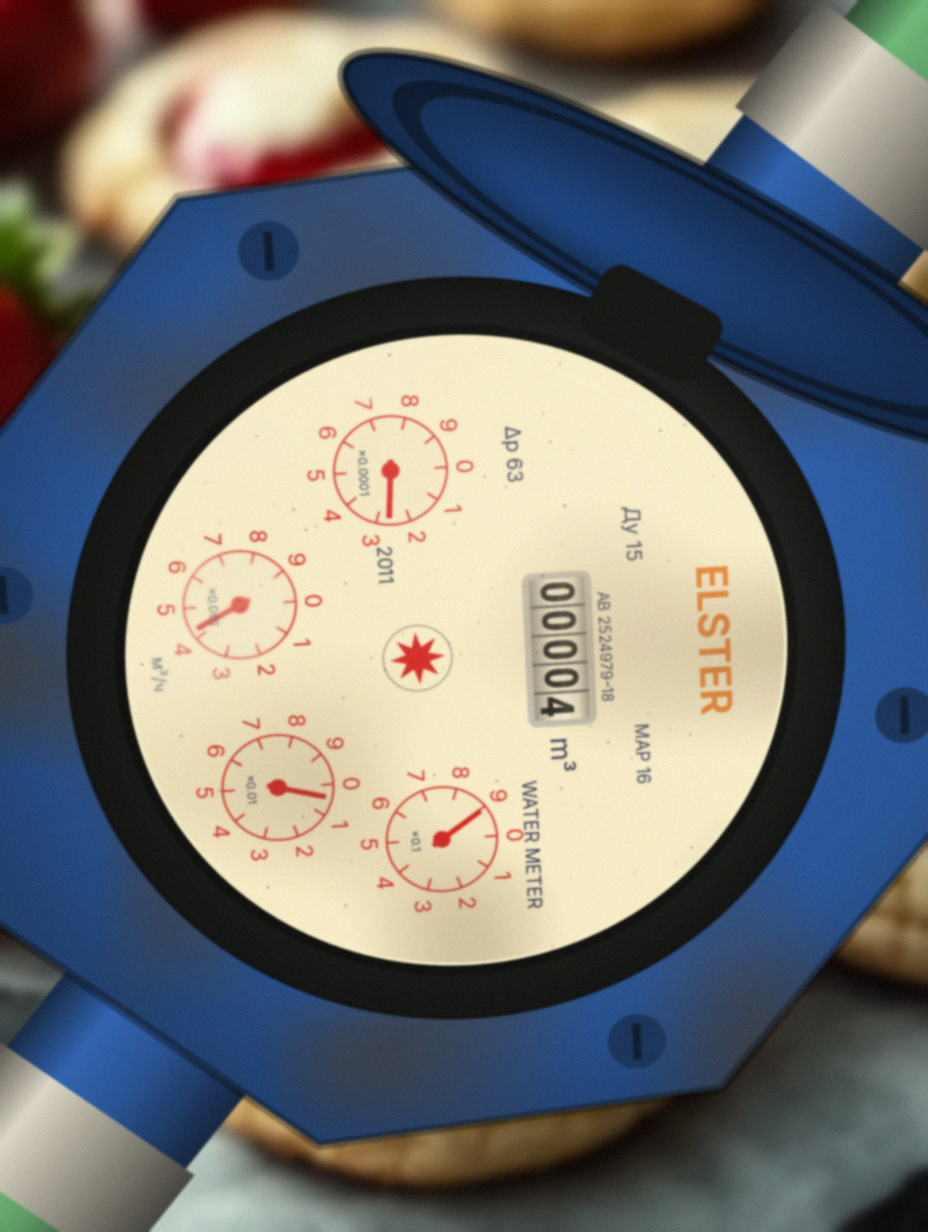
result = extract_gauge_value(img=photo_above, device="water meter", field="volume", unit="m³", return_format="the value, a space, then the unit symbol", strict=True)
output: 3.9042 m³
